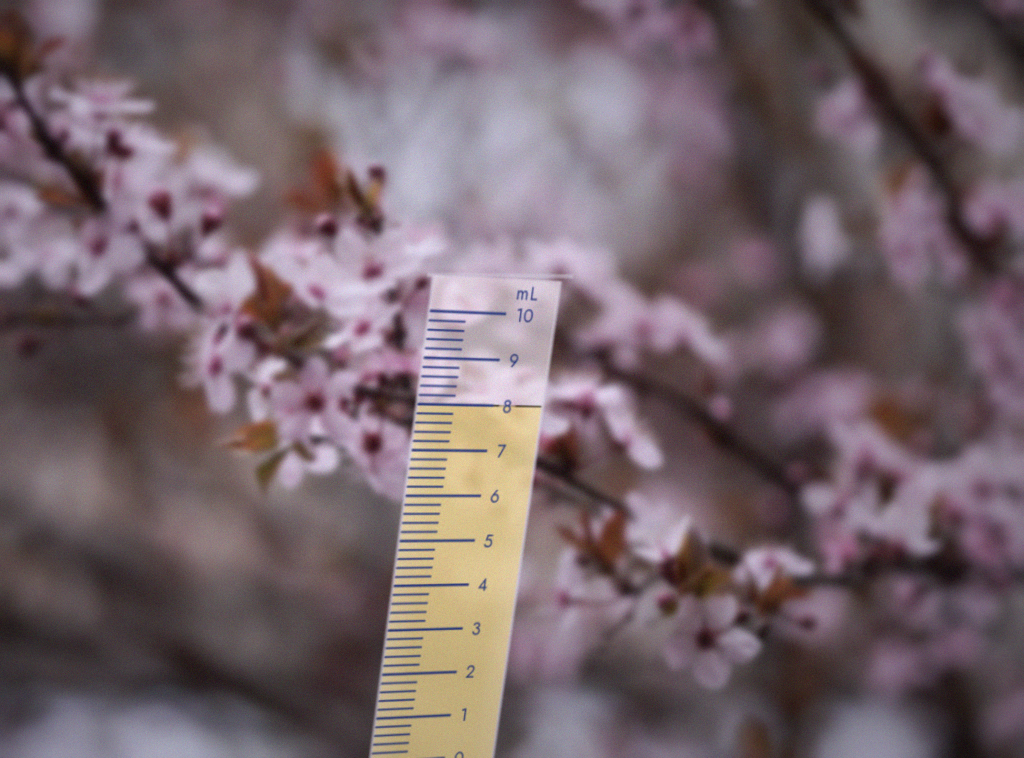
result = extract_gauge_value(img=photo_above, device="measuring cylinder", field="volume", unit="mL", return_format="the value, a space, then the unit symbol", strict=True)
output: 8 mL
